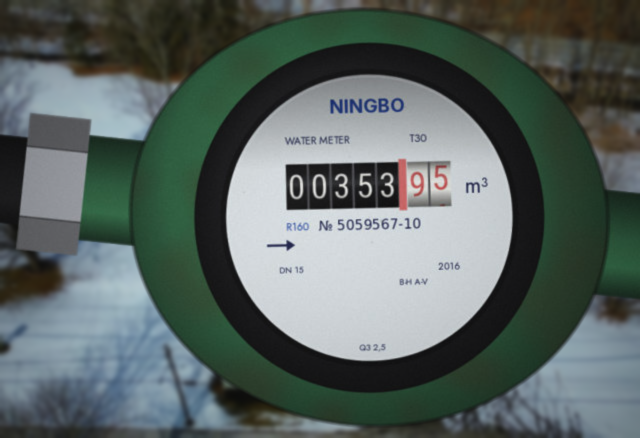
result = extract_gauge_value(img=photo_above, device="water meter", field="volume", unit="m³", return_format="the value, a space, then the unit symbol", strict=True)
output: 353.95 m³
